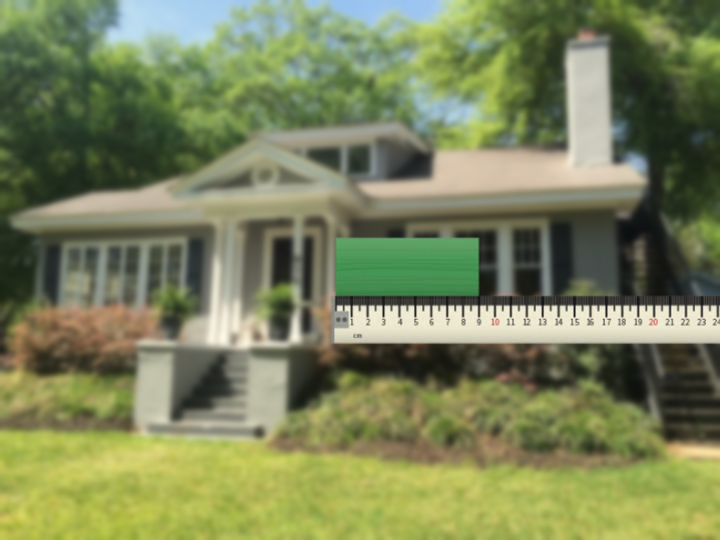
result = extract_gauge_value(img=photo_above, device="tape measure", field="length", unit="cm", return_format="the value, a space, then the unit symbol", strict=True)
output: 9 cm
